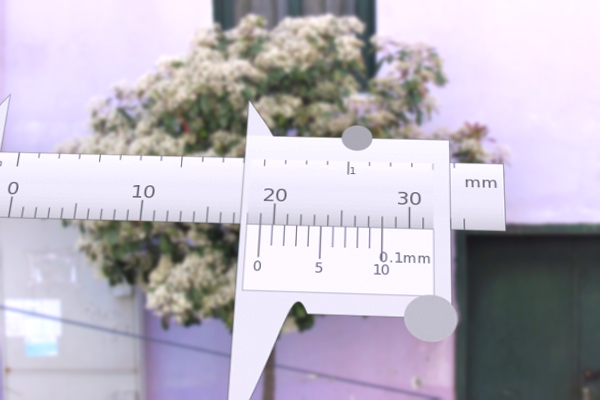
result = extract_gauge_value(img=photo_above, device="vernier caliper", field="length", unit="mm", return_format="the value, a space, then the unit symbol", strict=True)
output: 19.0 mm
